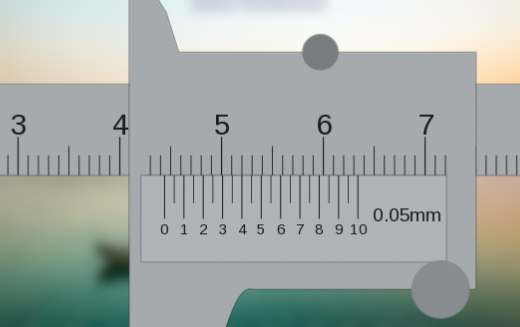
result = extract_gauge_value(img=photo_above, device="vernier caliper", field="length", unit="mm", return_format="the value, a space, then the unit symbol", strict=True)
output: 44.4 mm
